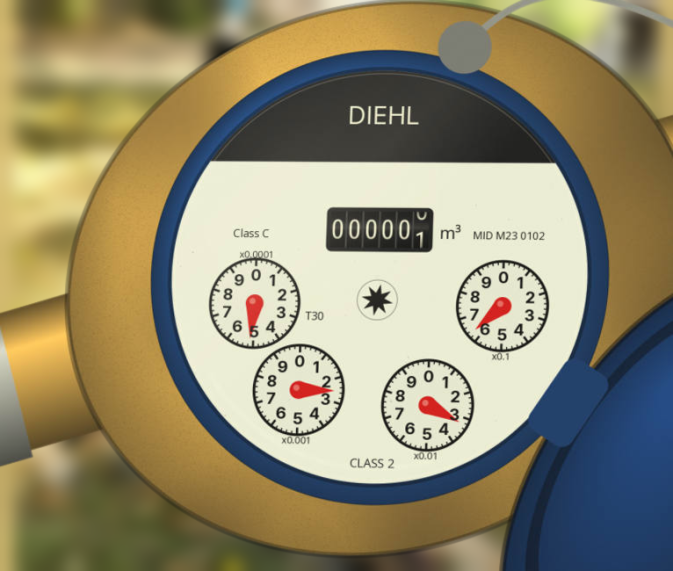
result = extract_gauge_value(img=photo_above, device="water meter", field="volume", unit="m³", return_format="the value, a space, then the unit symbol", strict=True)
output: 0.6325 m³
